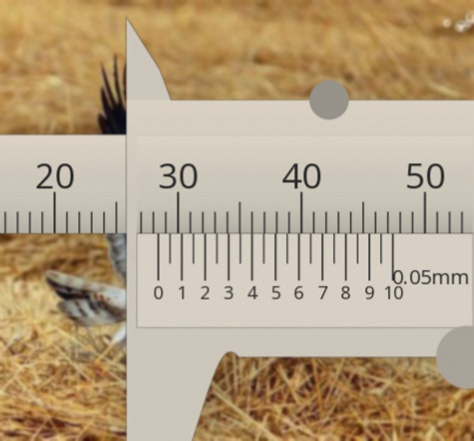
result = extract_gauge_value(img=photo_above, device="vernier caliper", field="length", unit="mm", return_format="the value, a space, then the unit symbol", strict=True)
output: 28.4 mm
